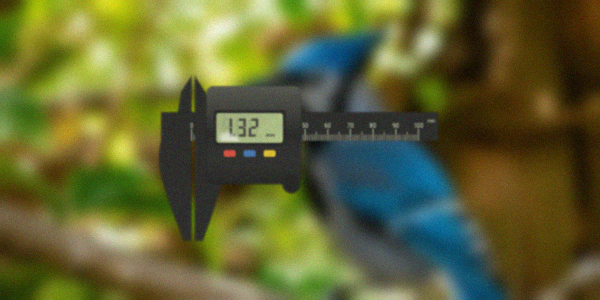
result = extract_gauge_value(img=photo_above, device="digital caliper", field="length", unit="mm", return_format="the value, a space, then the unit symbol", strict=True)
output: 1.32 mm
